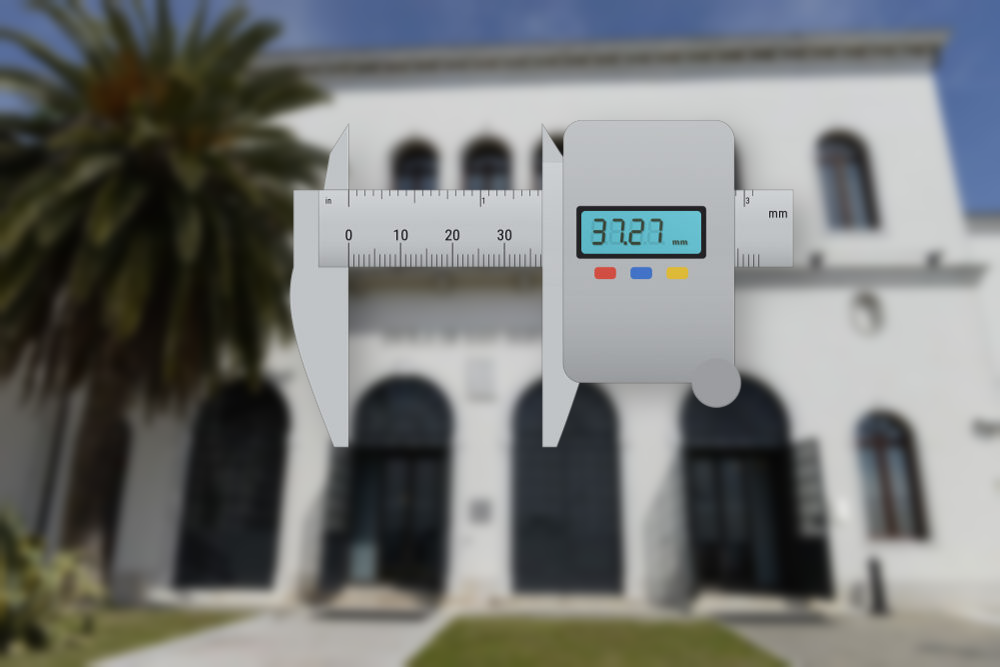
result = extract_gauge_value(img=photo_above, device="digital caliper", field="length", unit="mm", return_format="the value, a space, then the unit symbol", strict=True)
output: 37.27 mm
